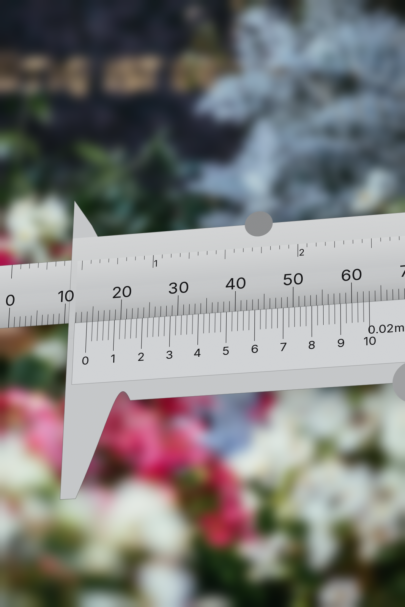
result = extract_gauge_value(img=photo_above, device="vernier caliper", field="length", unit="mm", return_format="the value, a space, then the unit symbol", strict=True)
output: 14.0 mm
